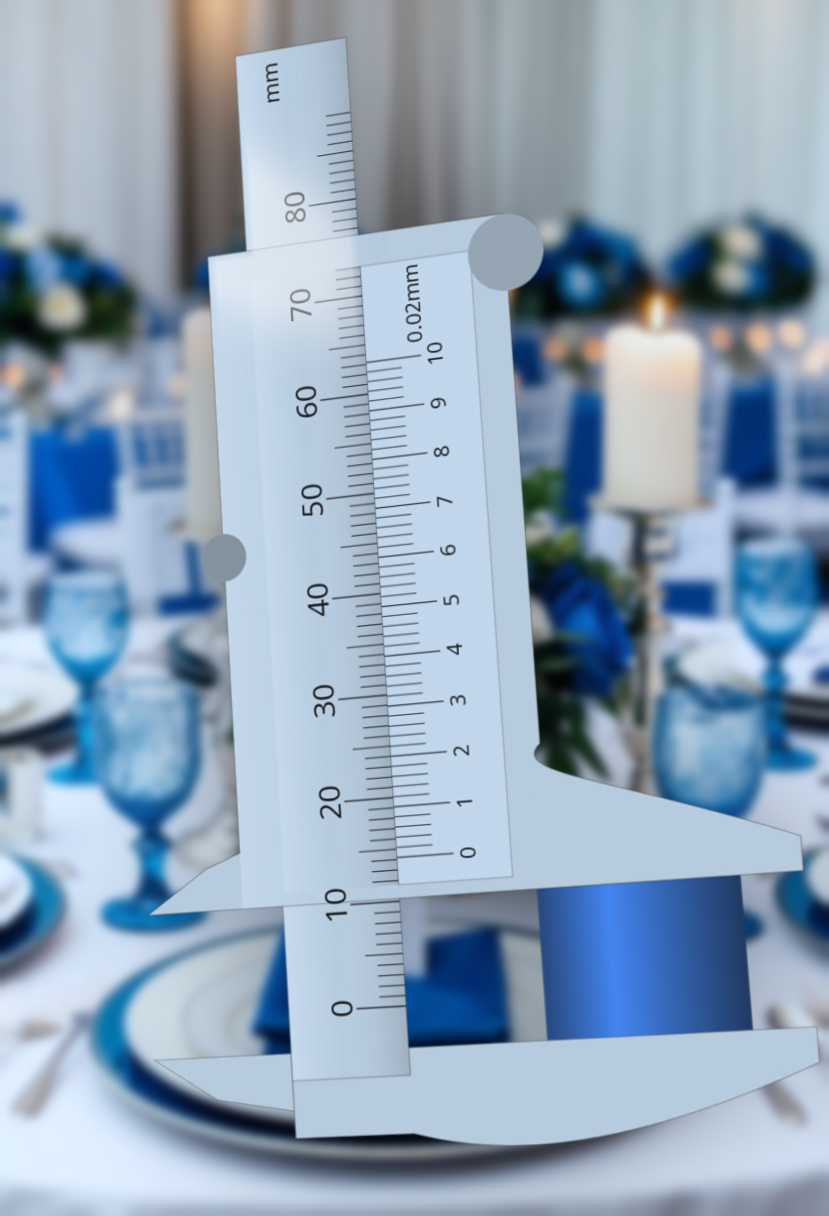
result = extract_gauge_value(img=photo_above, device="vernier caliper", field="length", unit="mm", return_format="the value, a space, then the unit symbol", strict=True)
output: 14.2 mm
